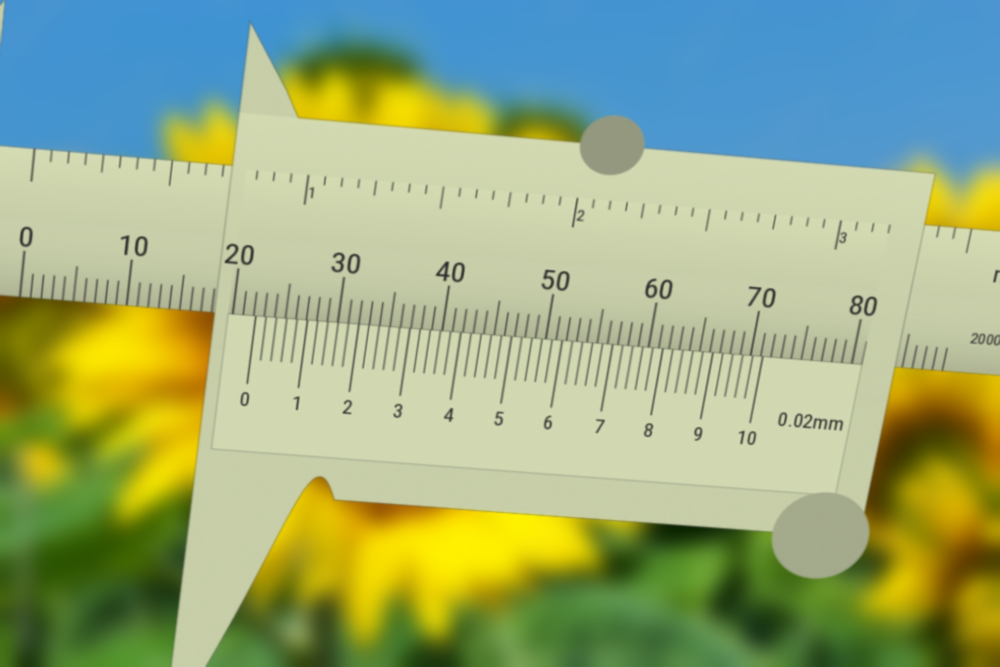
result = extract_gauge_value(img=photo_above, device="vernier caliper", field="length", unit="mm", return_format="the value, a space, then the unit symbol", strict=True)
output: 22.2 mm
